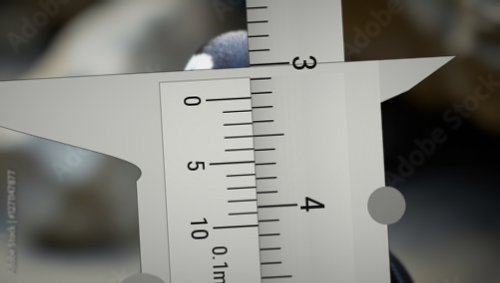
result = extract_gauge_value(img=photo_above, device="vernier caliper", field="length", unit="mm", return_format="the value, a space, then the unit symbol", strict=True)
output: 32.3 mm
